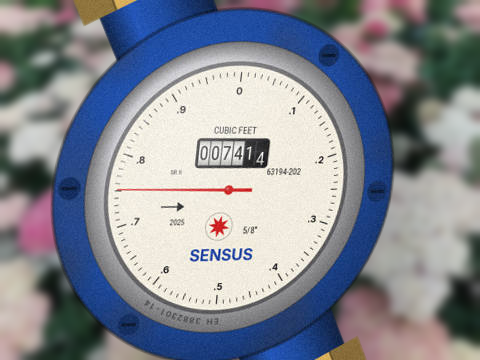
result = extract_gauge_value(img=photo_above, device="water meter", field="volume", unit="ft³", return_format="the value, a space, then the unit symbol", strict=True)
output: 7413.75 ft³
